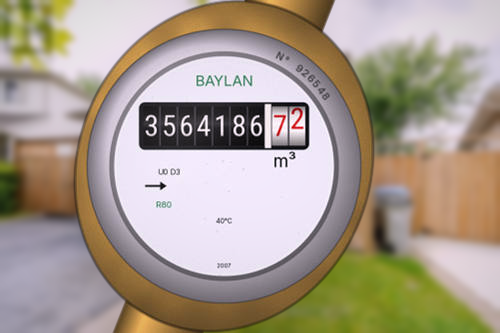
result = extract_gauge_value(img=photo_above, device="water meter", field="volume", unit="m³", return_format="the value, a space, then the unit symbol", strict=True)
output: 3564186.72 m³
